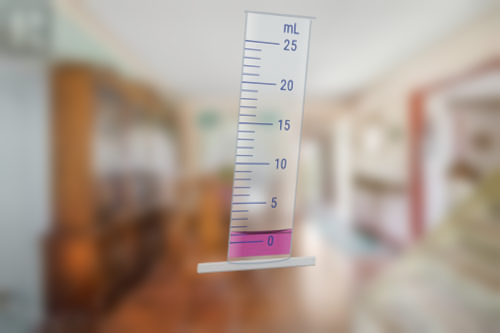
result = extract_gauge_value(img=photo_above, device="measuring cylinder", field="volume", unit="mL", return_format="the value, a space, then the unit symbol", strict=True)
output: 1 mL
